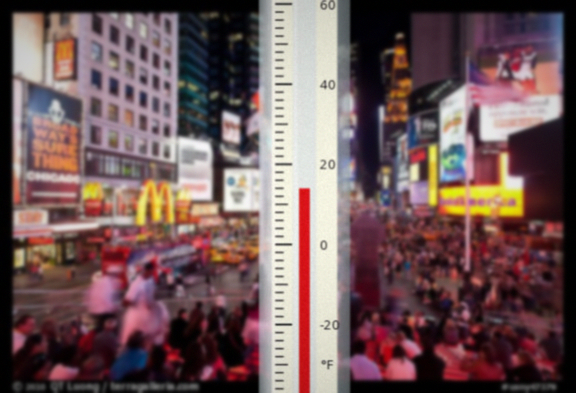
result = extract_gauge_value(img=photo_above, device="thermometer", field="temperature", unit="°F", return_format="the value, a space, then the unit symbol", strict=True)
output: 14 °F
